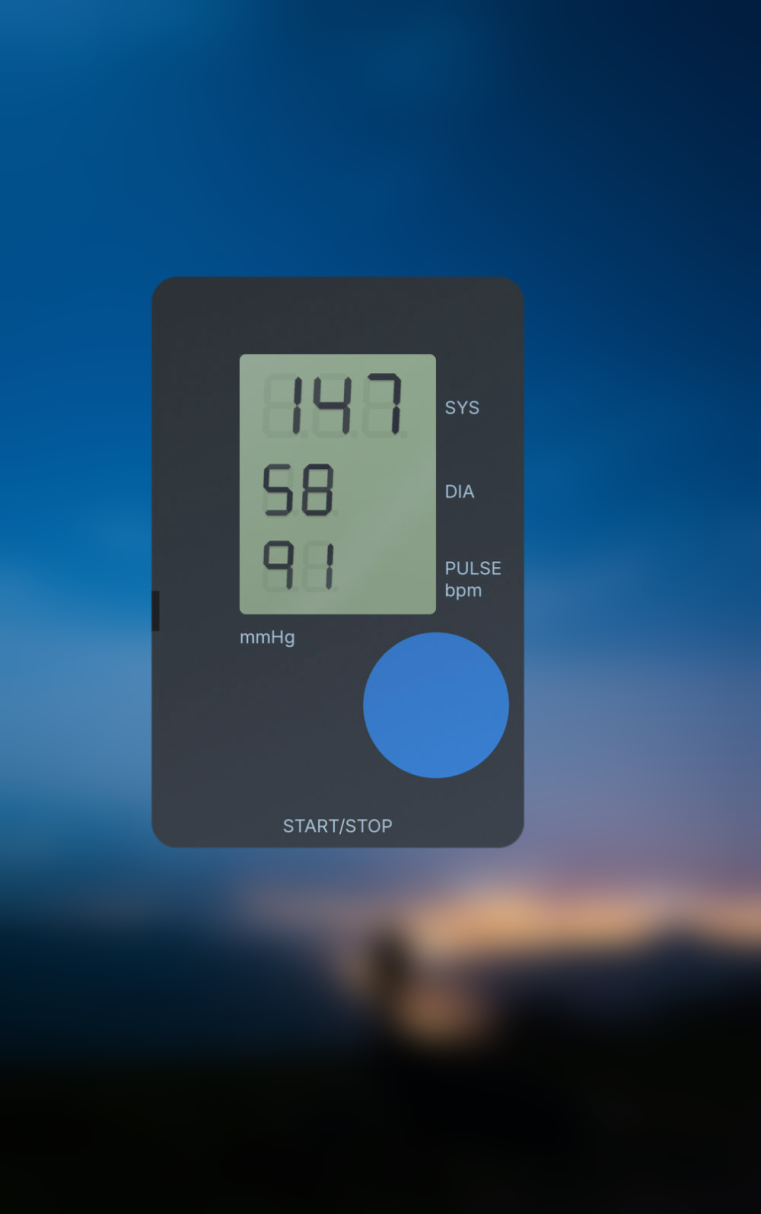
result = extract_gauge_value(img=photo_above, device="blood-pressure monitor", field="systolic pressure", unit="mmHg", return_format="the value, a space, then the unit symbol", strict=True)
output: 147 mmHg
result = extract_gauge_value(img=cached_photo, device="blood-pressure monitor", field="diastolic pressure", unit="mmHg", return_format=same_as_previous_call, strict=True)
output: 58 mmHg
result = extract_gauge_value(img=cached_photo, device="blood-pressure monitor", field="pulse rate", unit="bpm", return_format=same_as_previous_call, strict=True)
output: 91 bpm
